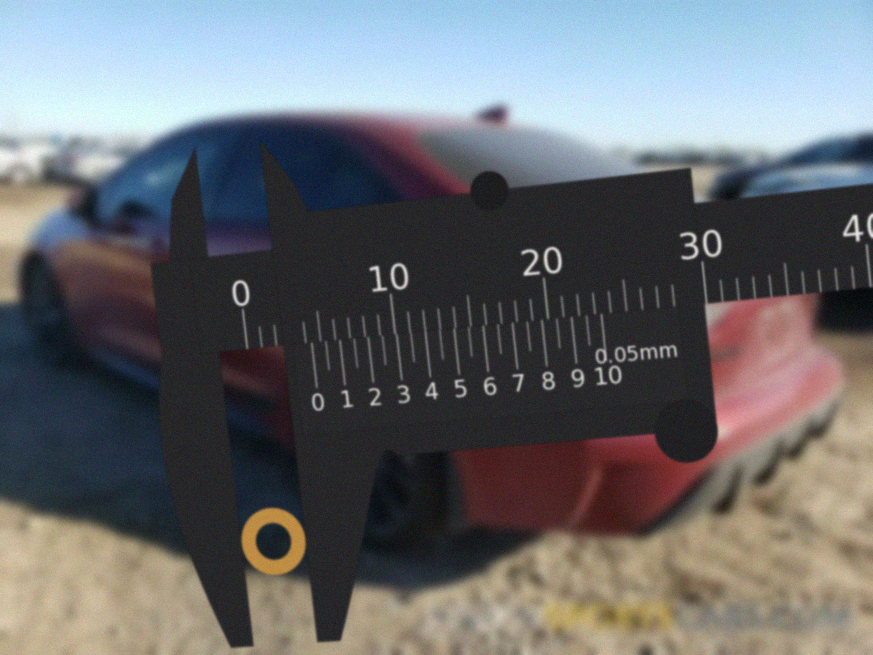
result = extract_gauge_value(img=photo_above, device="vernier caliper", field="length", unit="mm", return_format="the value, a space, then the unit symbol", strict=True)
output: 4.4 mm
